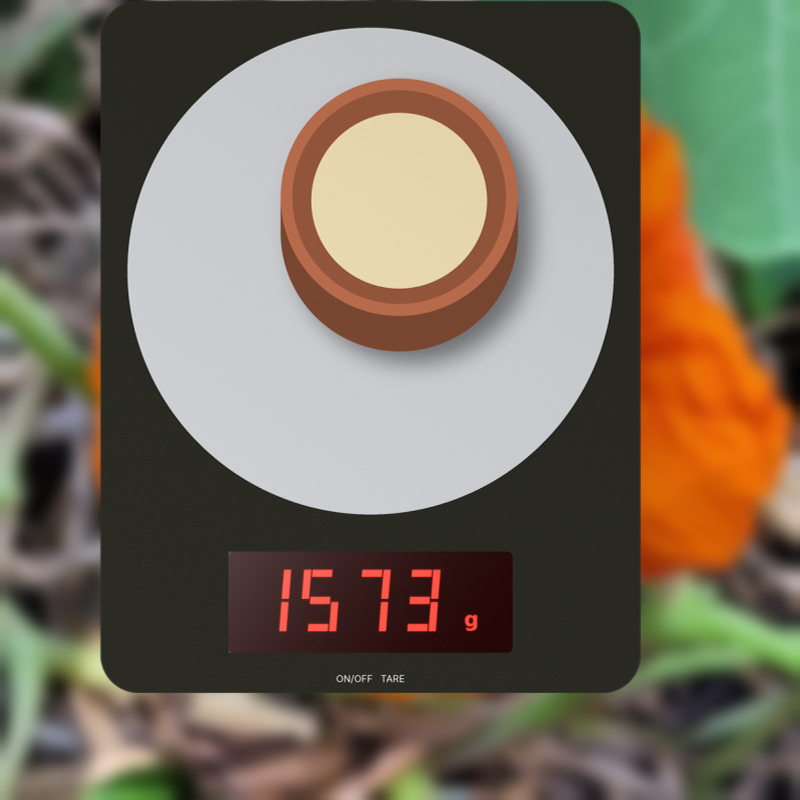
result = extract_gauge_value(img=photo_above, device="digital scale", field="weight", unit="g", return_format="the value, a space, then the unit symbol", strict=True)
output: 1573 g
